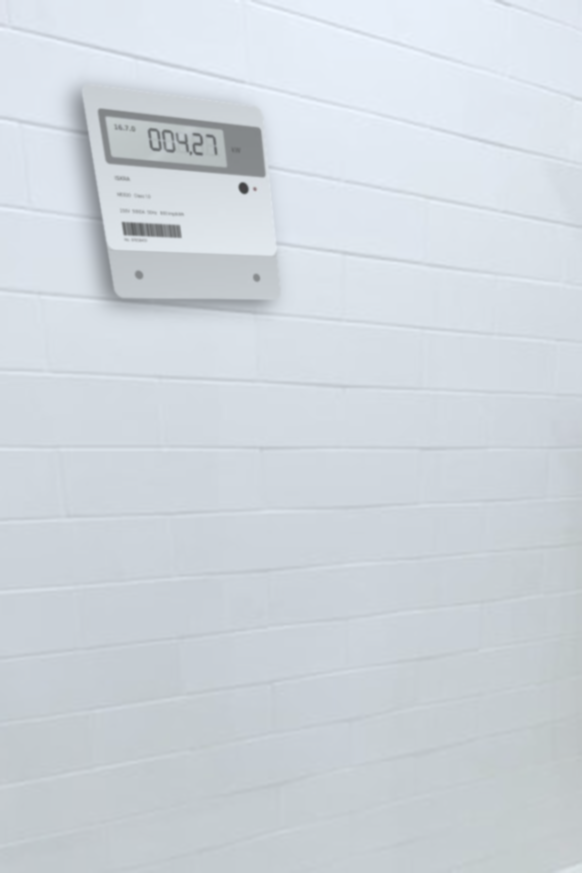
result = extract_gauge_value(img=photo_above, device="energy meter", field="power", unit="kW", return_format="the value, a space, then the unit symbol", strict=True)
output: 4.27 kW
